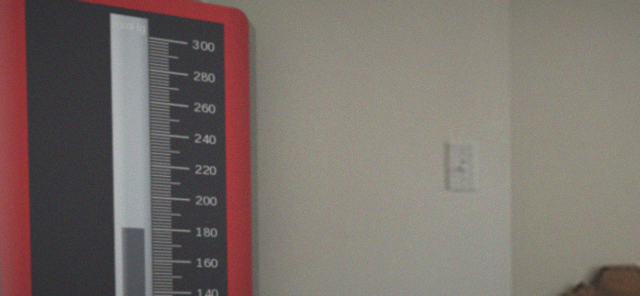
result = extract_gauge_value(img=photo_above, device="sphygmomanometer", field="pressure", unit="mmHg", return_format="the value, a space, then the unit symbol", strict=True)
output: 180 mmHg
